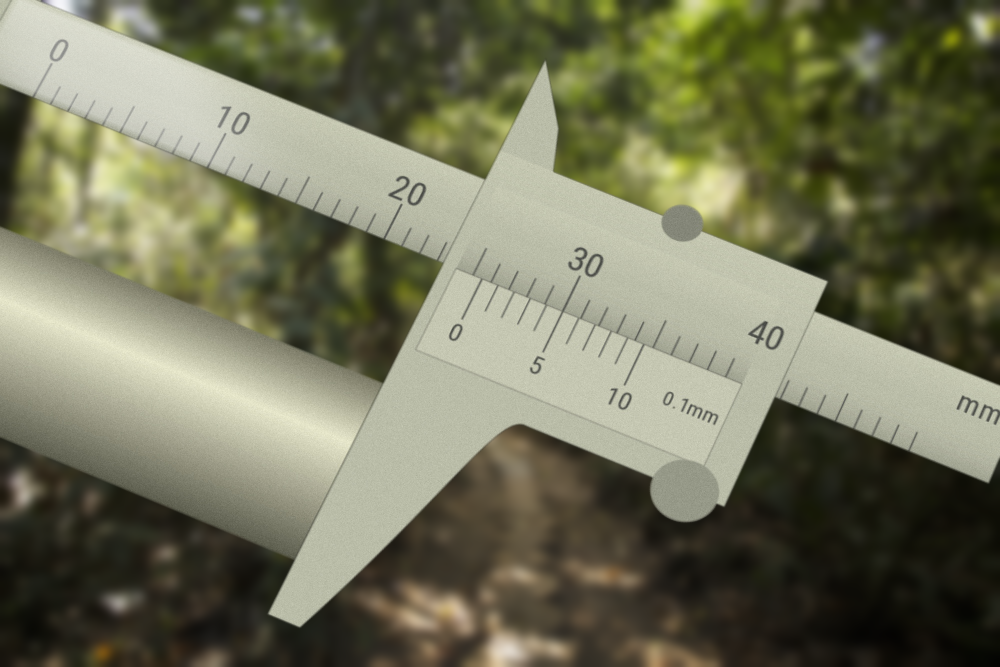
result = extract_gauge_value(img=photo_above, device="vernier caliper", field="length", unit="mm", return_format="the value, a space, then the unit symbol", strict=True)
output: 25.5 mm
